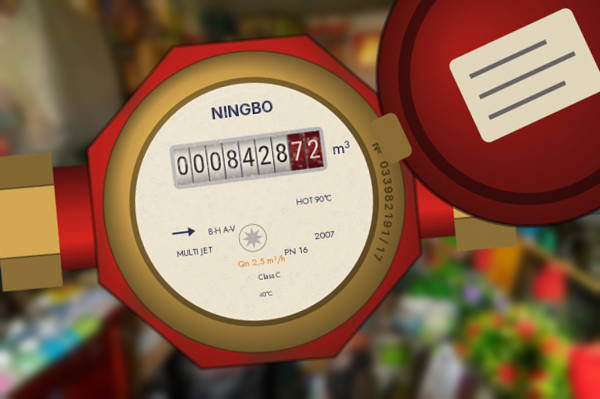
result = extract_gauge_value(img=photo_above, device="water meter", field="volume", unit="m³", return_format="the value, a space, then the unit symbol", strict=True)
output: 8428.72 m³
